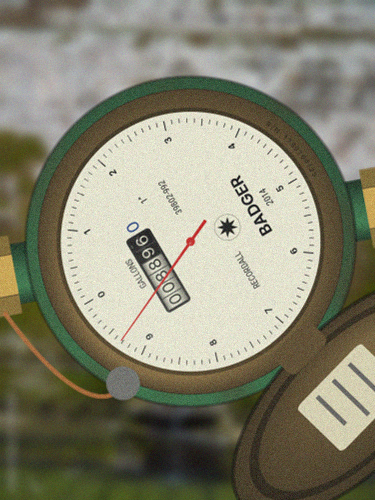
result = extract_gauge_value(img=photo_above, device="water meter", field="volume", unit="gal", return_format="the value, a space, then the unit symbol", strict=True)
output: 88959.3 gal
